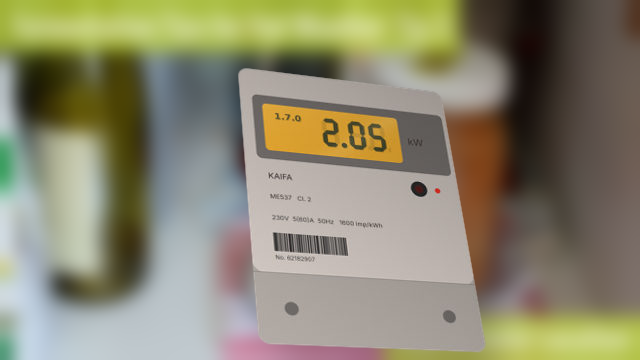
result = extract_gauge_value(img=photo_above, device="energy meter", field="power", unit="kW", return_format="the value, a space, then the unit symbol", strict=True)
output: 2.05 kW
